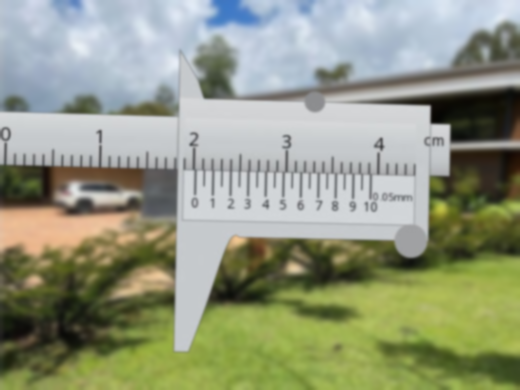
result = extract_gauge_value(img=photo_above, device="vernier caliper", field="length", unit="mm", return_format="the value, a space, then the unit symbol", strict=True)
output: 20.2 mm
